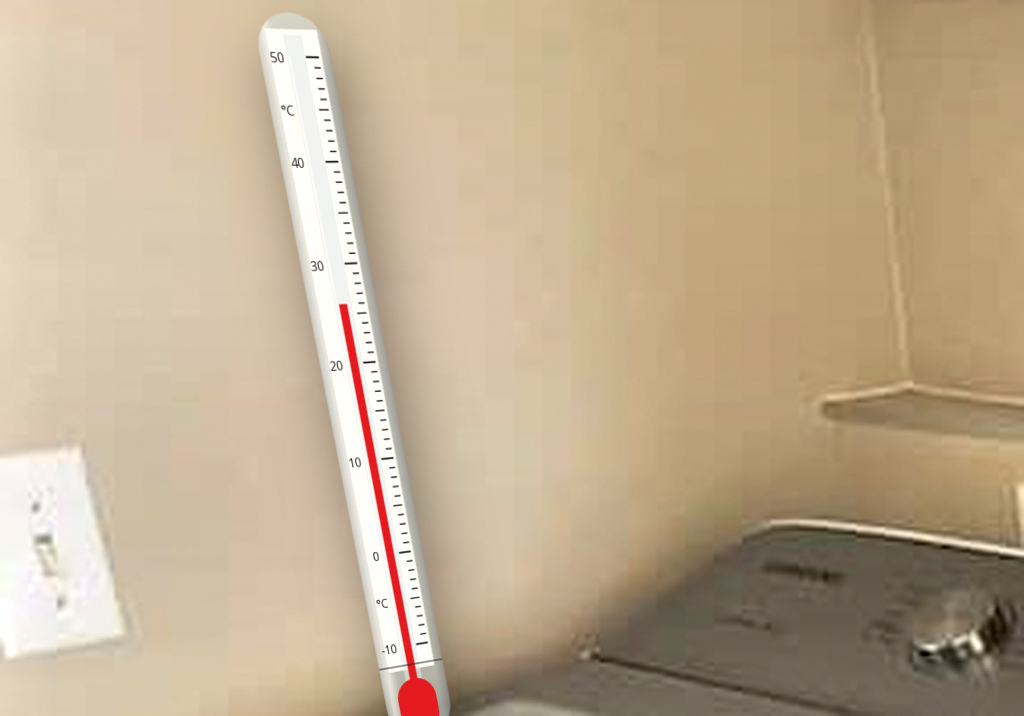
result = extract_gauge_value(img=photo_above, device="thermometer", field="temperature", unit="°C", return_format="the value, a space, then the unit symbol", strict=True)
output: 26 °C
